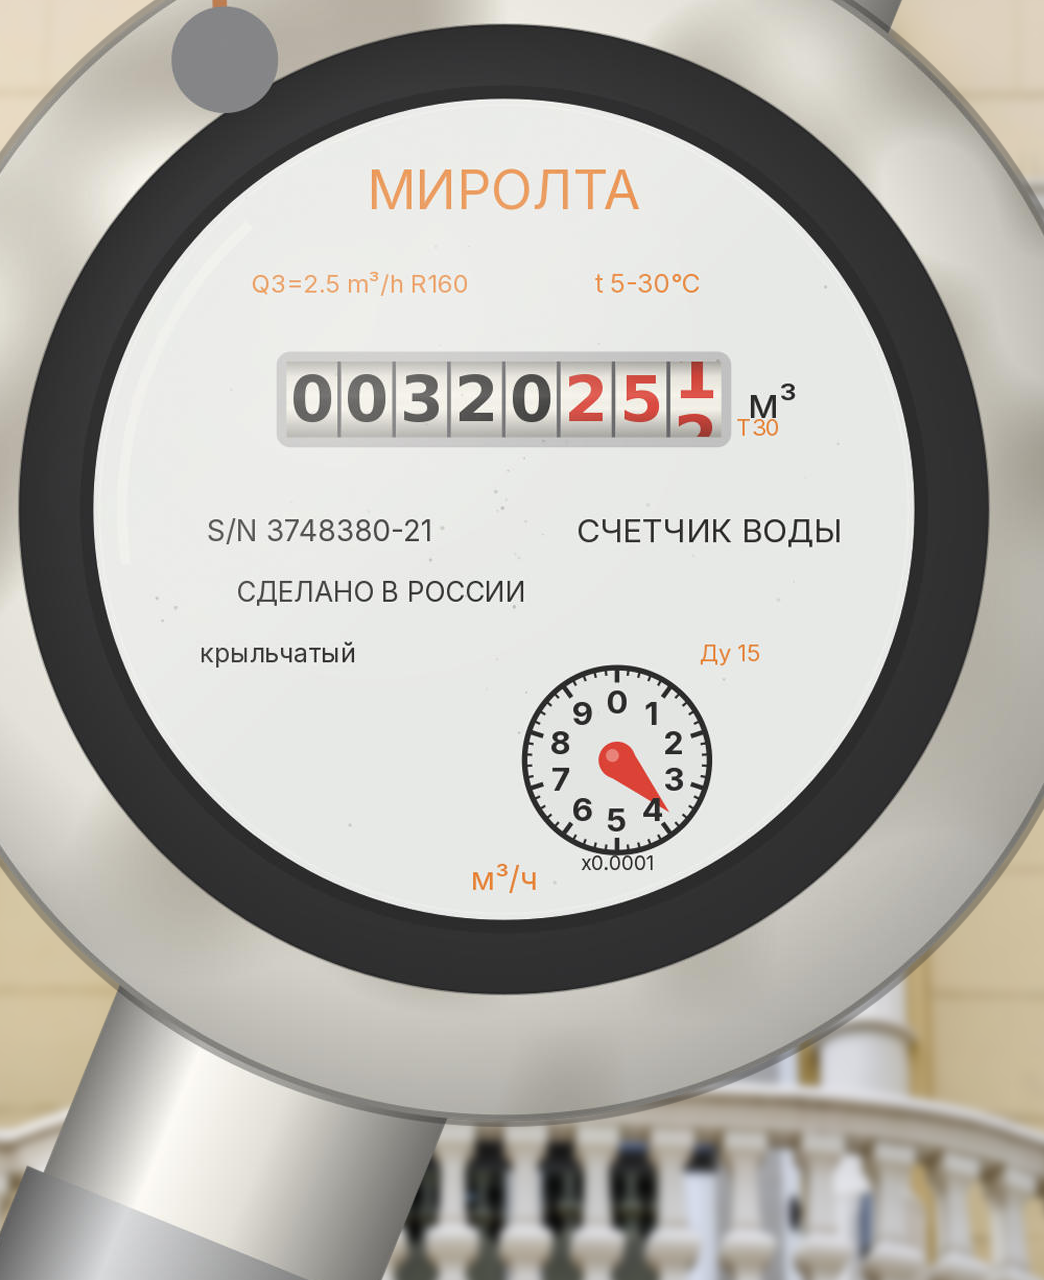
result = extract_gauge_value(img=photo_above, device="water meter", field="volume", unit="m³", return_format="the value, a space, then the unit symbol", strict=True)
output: 320.2513 m³
